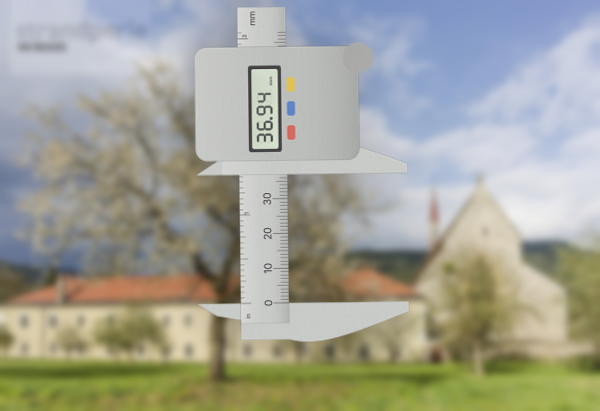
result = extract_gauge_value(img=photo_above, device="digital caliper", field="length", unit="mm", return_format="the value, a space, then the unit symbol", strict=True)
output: 36.94 mm
